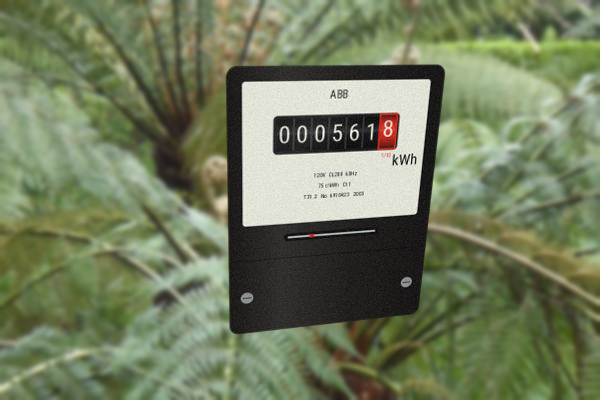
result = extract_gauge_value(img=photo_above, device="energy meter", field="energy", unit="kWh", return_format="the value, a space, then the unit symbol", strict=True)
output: 561.8 kWh
